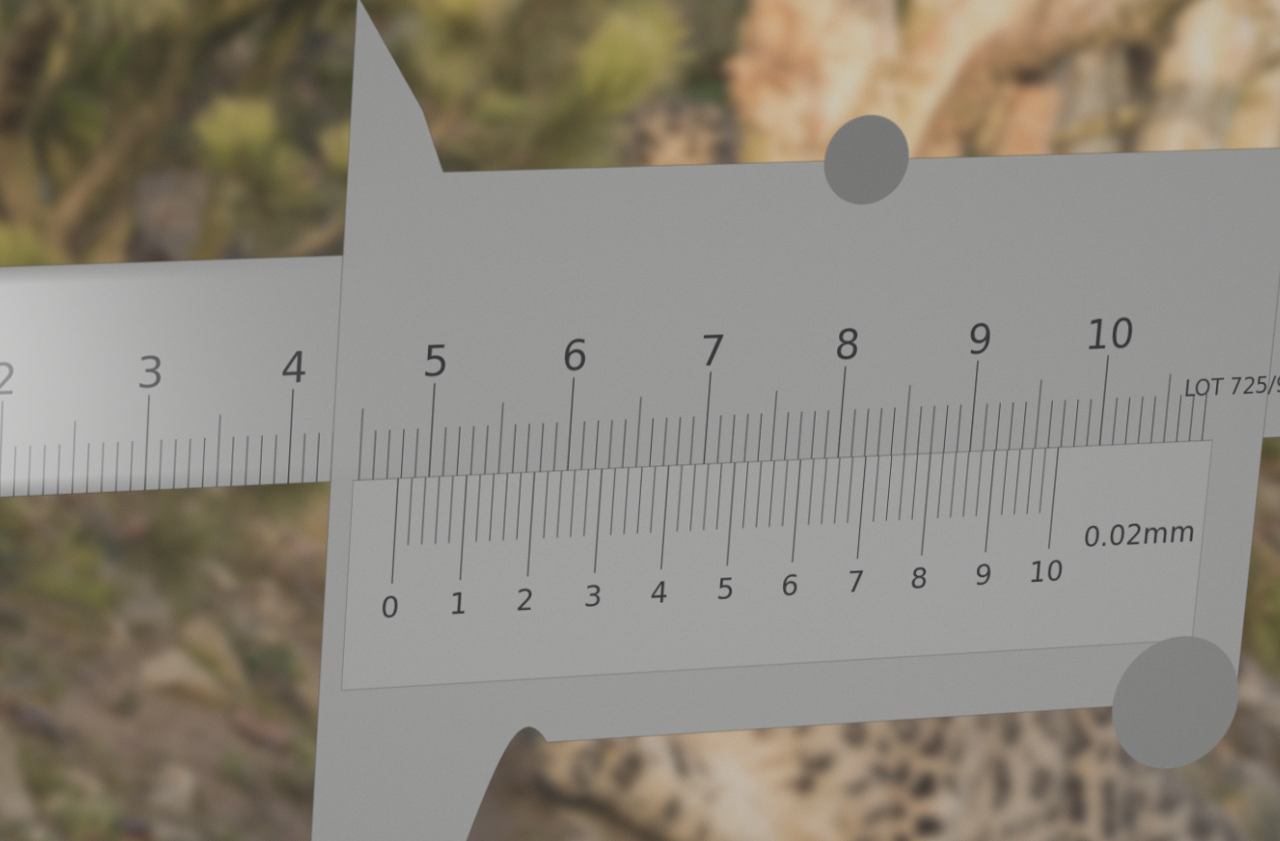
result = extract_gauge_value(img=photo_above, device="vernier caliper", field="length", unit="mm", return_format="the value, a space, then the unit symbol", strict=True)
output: 47.8 mm
